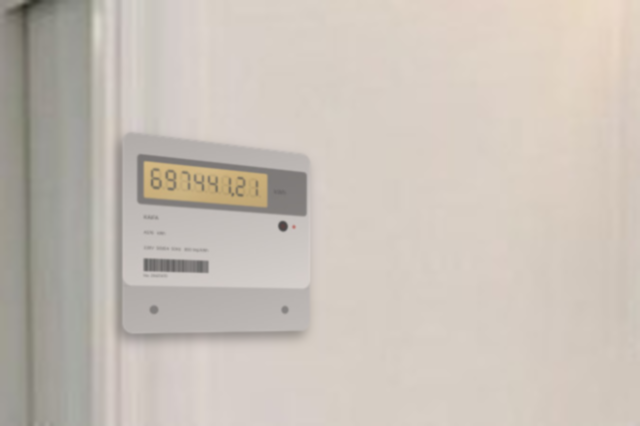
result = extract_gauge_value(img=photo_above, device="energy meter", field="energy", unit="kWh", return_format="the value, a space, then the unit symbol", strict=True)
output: 697441.21 kWh
